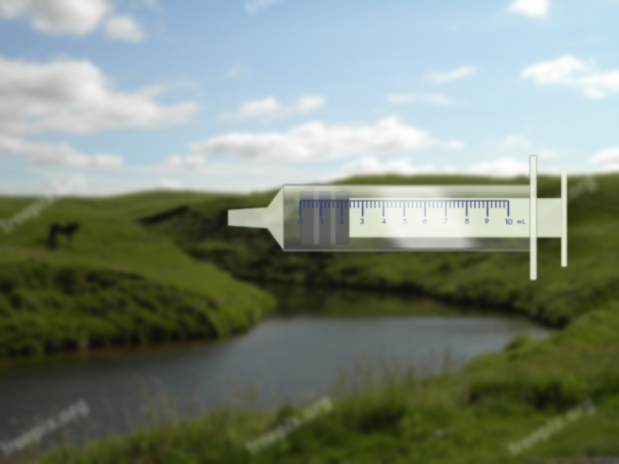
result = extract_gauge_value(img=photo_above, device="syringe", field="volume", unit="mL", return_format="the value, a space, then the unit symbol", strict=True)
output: 0 mL
